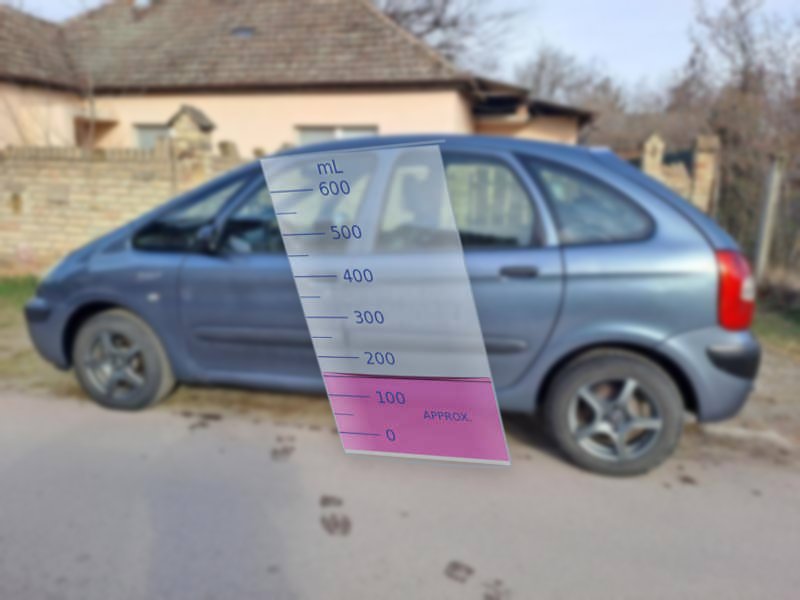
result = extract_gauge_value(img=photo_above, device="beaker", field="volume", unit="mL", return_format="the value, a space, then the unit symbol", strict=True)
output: 150 mL
